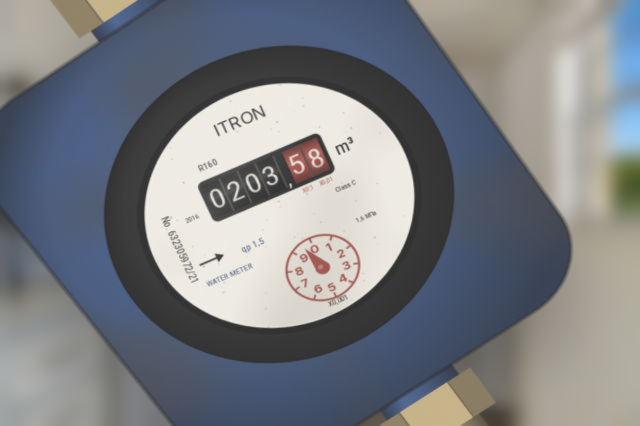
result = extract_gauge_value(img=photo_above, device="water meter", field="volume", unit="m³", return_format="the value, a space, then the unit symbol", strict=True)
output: 203.579 m³
